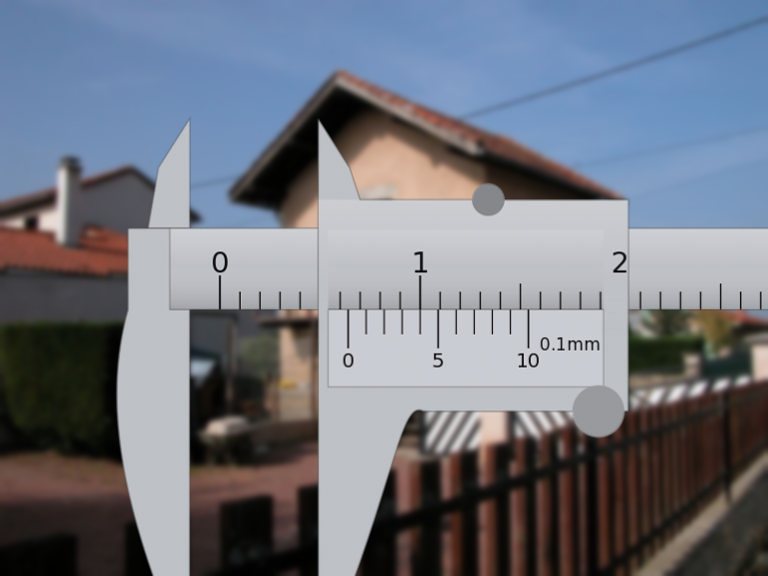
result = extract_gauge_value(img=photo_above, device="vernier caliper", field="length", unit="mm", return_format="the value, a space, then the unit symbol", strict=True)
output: 6.4 mm
